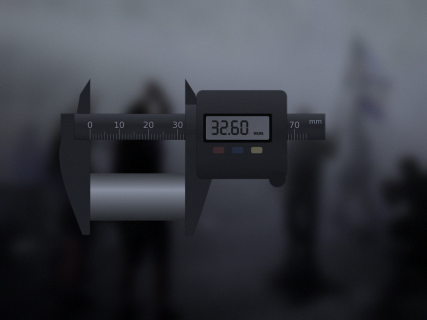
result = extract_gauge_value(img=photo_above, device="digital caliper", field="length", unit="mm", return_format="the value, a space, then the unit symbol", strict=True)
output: 32.60 mm
